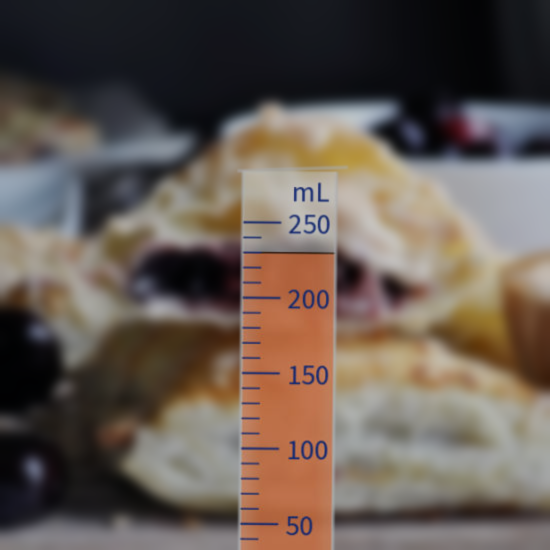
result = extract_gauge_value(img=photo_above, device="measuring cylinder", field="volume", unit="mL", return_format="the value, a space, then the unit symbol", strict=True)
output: 230 mL
